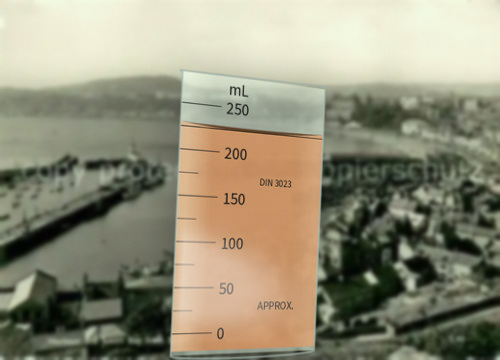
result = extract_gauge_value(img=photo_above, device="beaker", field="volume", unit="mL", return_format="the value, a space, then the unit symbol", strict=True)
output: 225 mL
